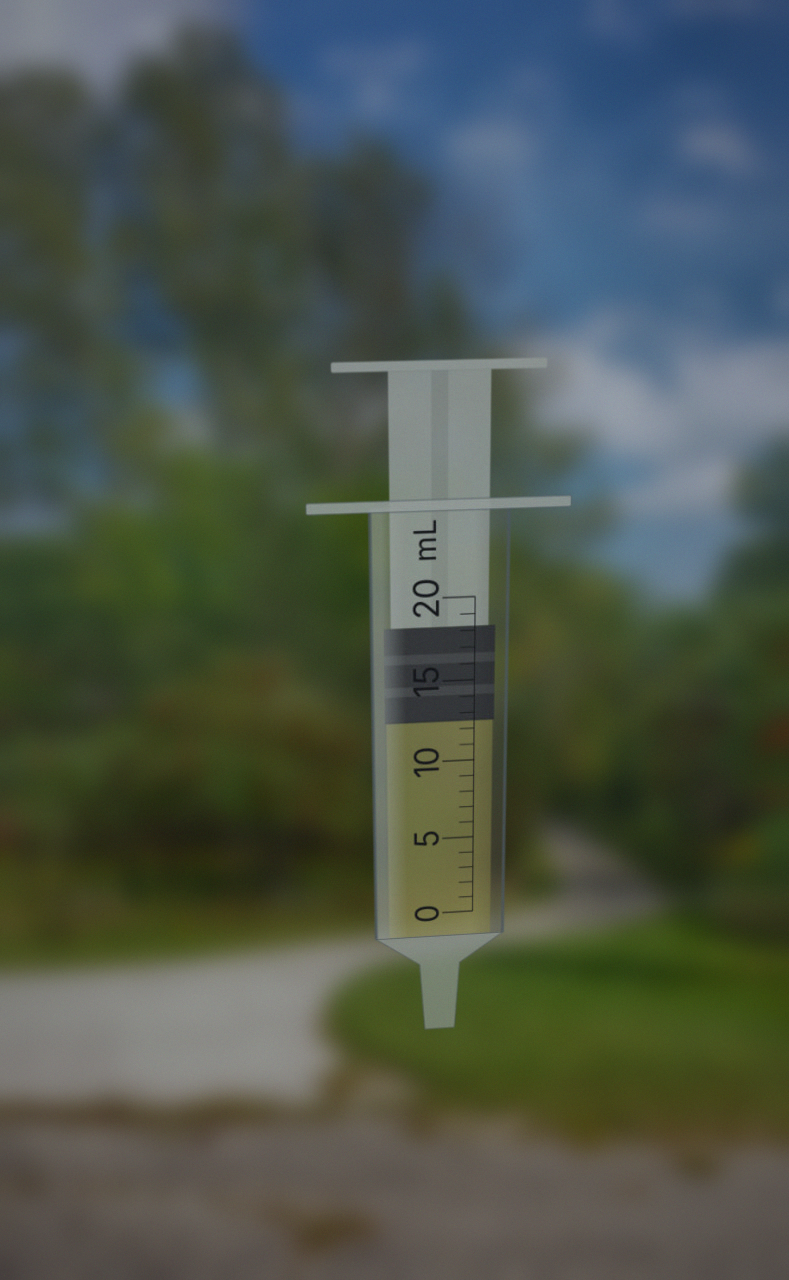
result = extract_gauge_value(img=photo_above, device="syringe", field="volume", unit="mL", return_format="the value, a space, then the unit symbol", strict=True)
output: 12.5 mL
